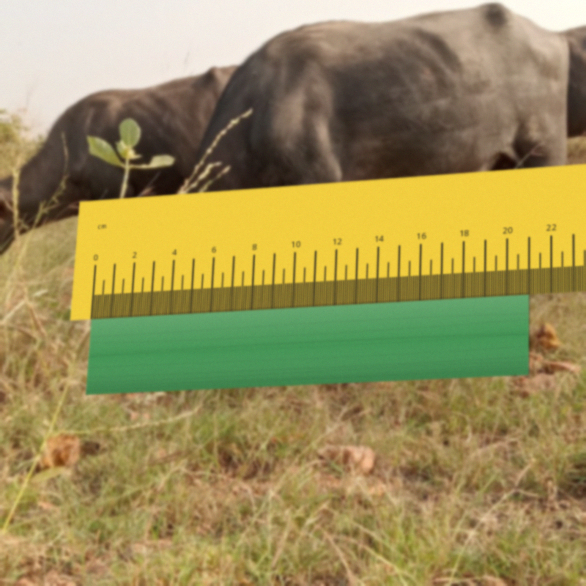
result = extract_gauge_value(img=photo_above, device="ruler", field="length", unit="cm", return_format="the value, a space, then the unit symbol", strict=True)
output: 21 cm
